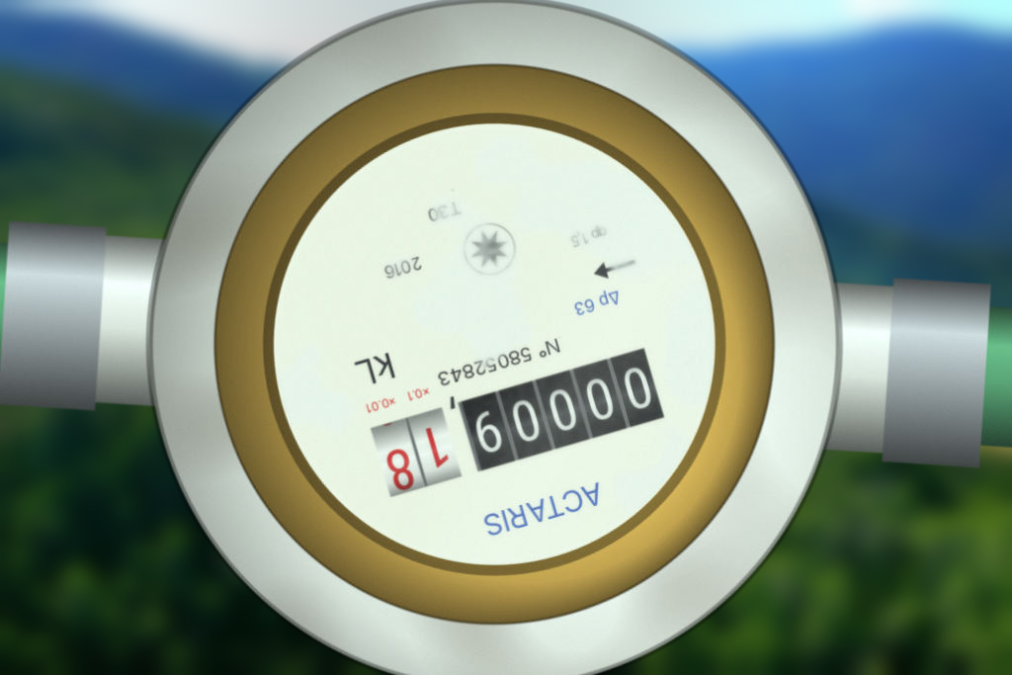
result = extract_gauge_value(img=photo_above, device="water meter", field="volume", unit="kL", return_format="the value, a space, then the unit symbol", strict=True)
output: 9.18 kL
